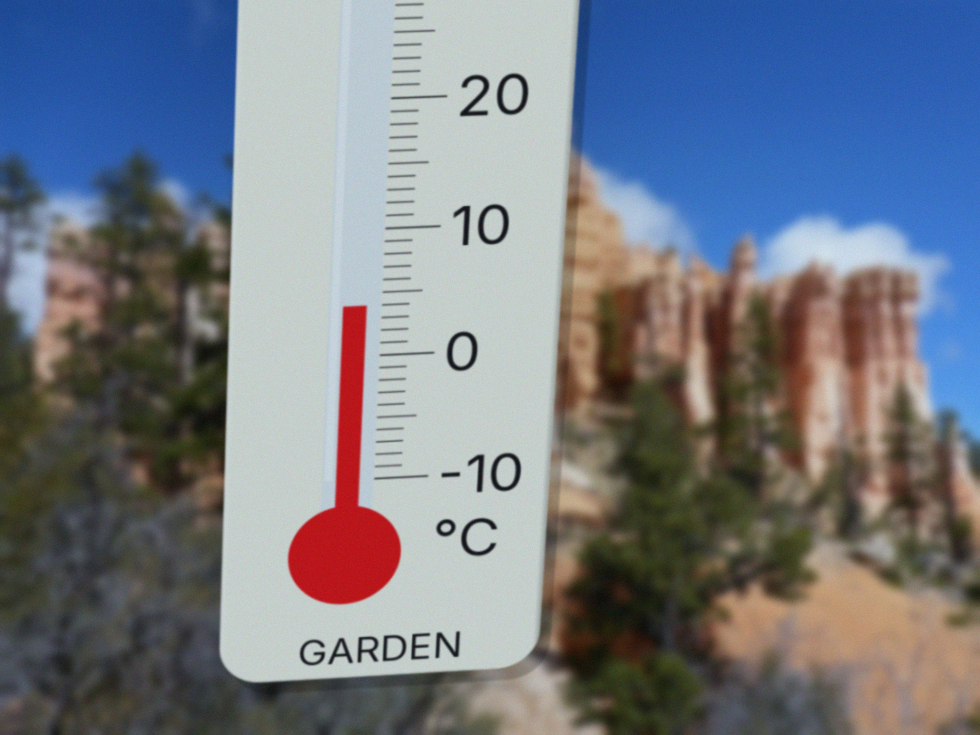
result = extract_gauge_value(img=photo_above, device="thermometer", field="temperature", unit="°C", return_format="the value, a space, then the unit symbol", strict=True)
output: 4 °C
